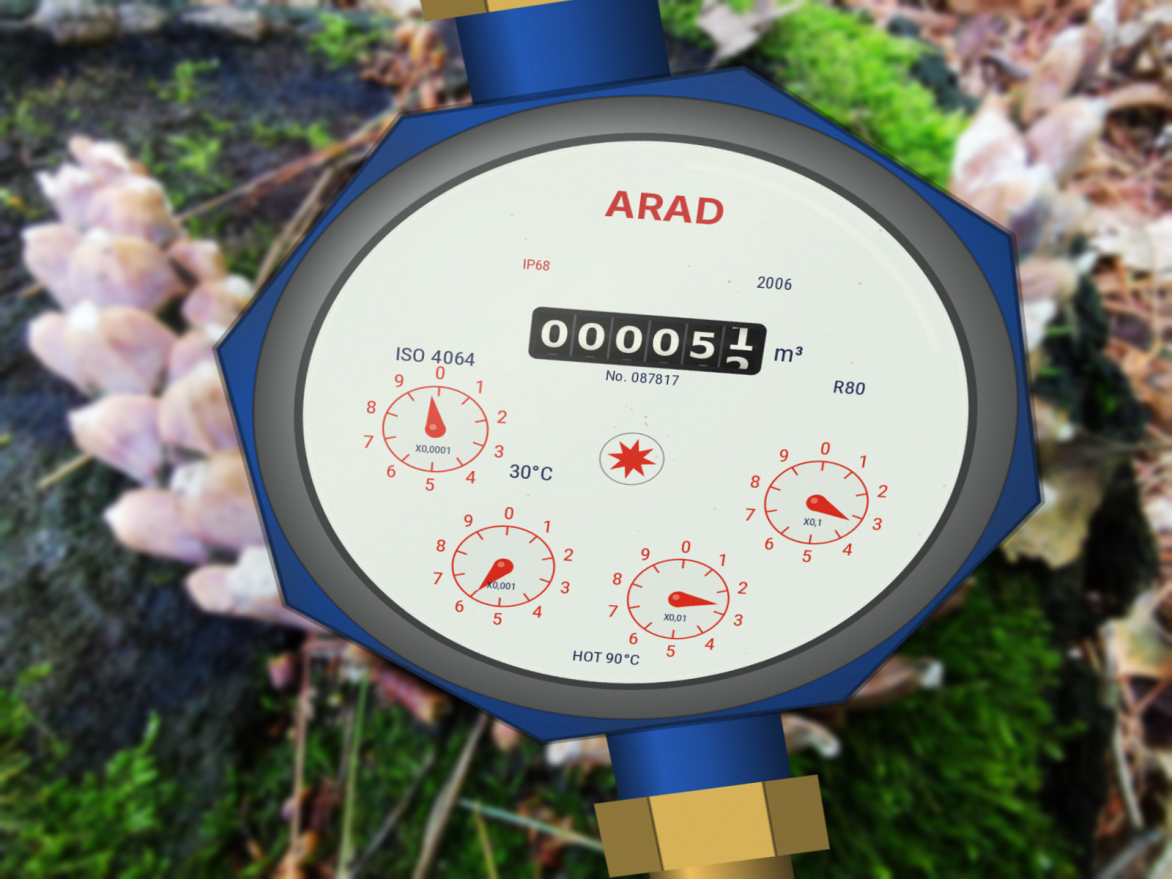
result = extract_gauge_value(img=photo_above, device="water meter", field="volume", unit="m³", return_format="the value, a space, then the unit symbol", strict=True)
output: 51.3259 m³
